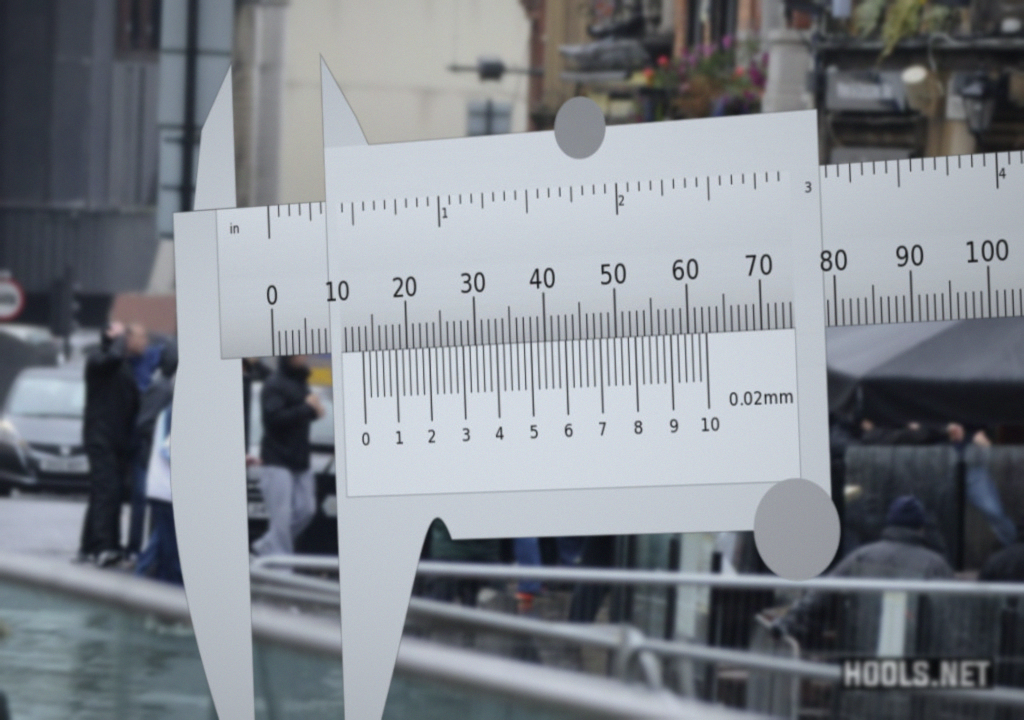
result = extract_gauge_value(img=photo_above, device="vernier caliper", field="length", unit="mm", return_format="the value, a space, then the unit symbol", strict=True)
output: 13.5 mm
